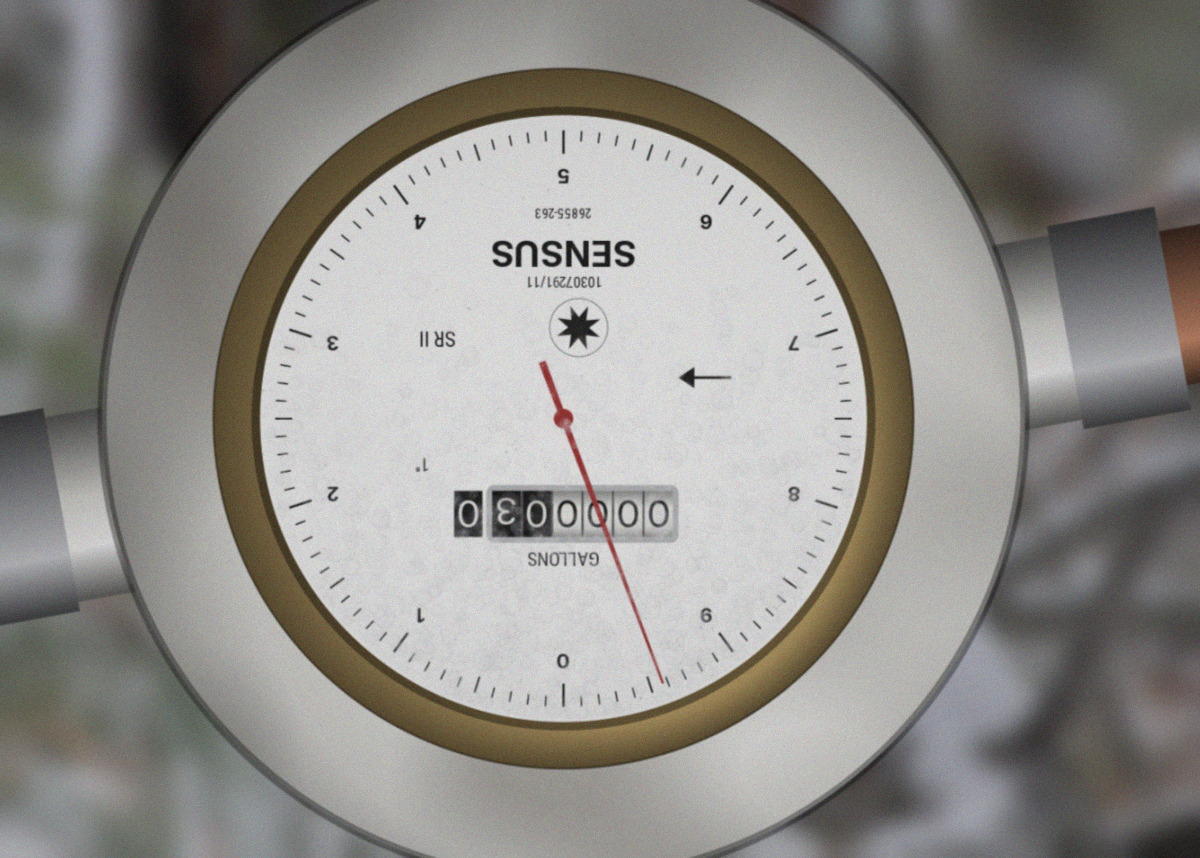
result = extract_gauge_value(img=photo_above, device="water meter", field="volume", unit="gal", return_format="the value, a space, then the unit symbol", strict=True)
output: 29.4 gal
